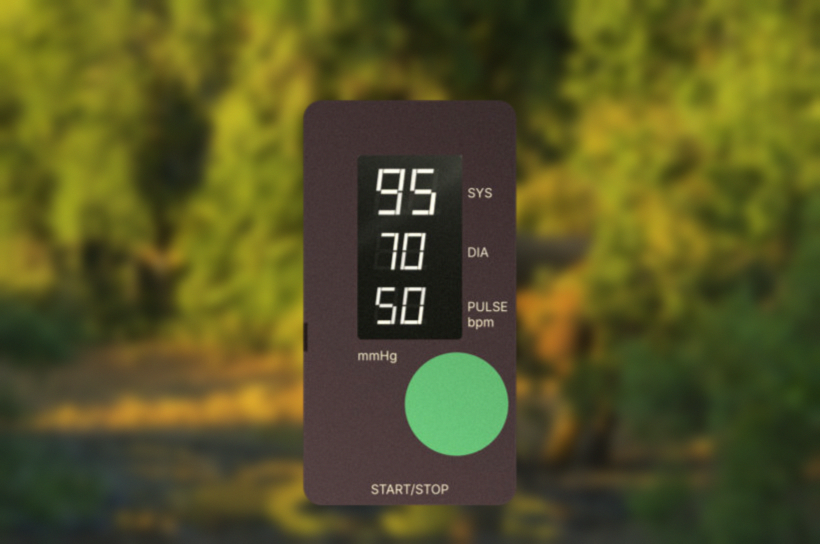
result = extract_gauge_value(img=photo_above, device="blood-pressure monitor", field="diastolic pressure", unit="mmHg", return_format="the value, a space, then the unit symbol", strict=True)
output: 70 mmHg
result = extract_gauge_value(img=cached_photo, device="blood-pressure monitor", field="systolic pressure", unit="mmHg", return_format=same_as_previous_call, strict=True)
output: 95 mmHg
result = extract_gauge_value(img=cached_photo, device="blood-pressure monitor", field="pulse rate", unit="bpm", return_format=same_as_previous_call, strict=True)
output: 50 bpm
